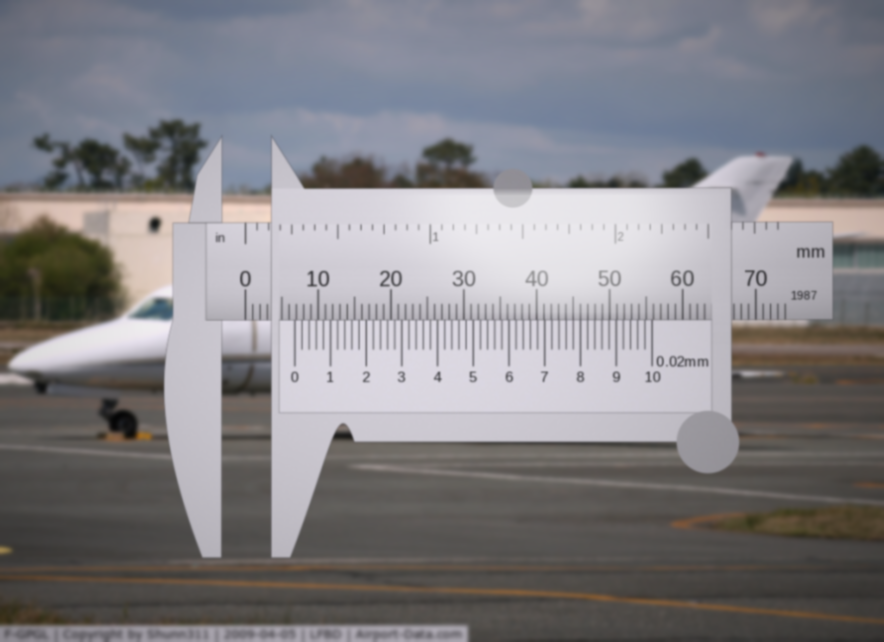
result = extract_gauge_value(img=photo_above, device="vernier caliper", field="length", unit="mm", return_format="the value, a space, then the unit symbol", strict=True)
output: 6.8 mm
